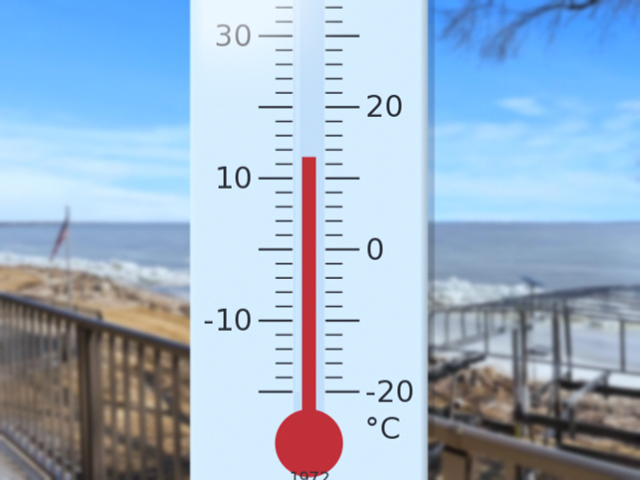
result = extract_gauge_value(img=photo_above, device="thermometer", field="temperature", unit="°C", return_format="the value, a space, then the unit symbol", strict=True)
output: 13 °C
